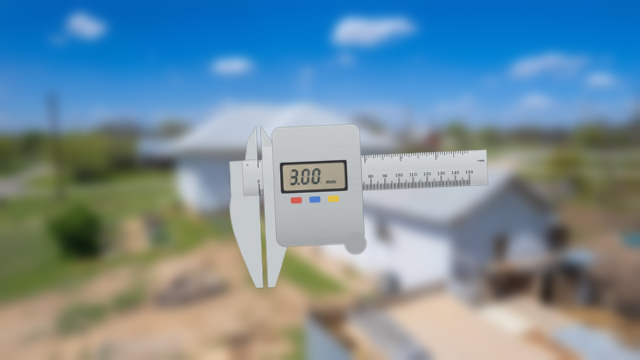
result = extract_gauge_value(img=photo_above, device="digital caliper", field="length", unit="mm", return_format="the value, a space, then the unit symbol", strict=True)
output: 3.00 mm
